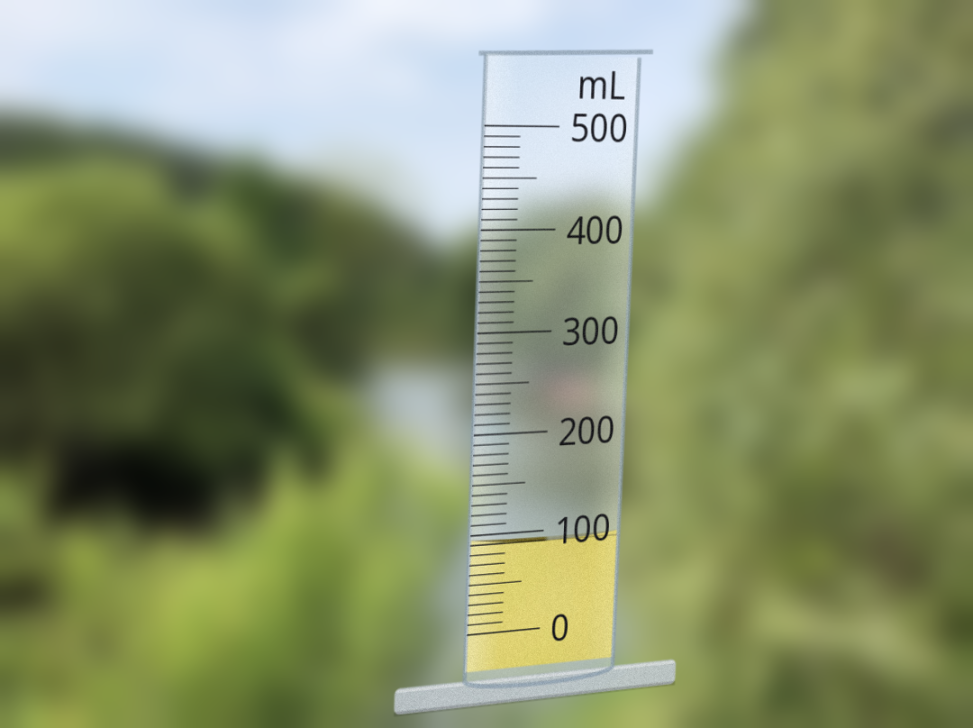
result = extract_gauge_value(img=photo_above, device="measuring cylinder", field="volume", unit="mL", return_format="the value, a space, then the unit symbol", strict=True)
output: 90 mL
